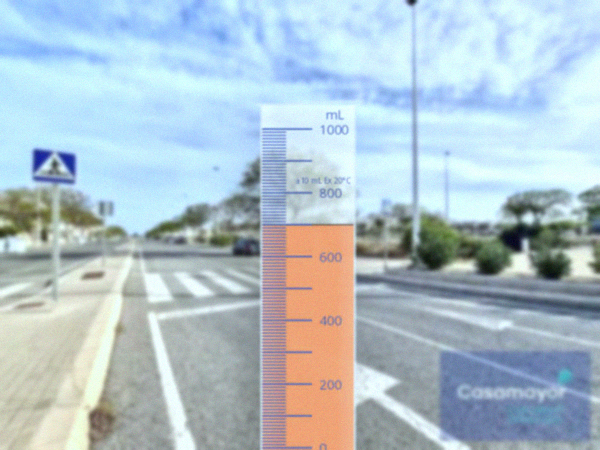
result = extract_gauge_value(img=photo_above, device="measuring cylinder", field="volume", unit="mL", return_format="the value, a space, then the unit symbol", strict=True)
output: 700 mL
